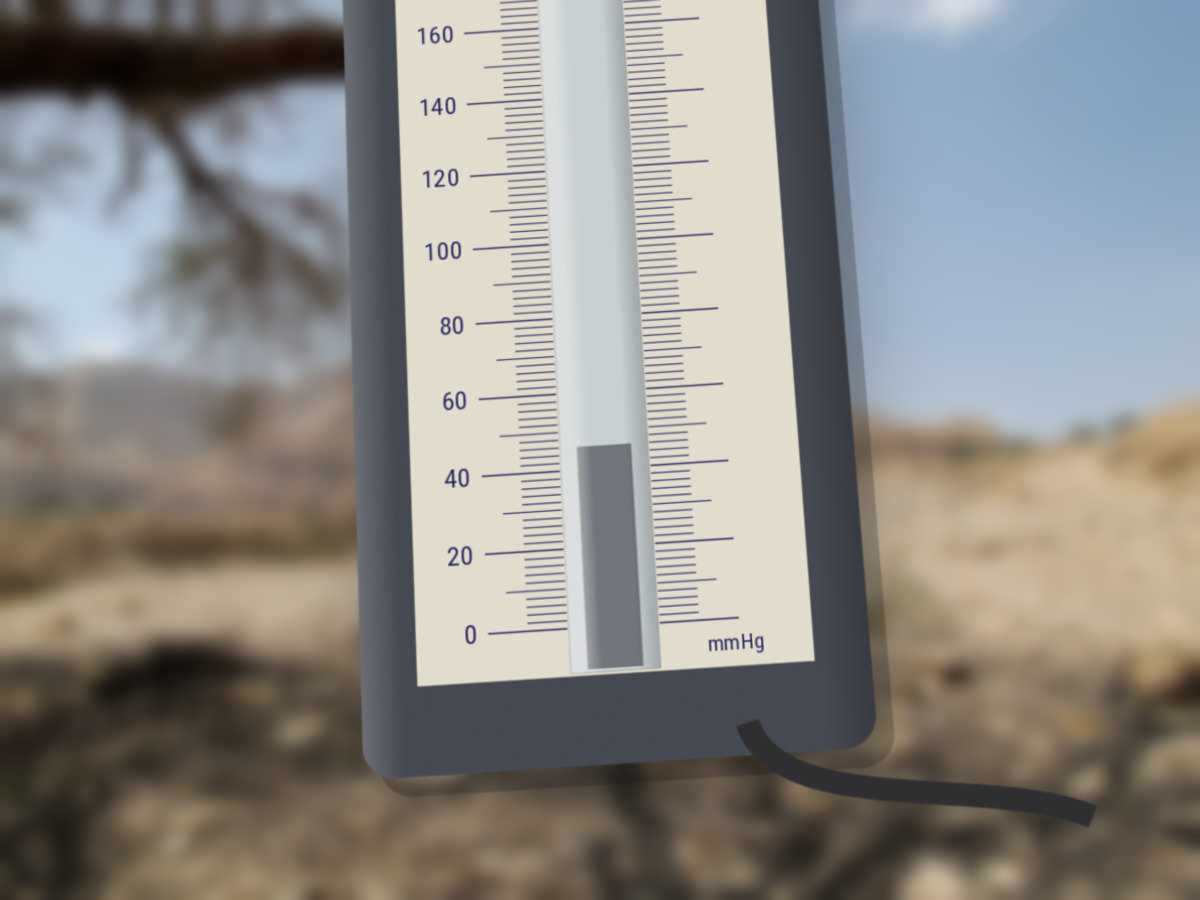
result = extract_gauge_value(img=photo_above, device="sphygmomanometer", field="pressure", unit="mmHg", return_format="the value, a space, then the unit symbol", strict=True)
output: 46 mmHg
